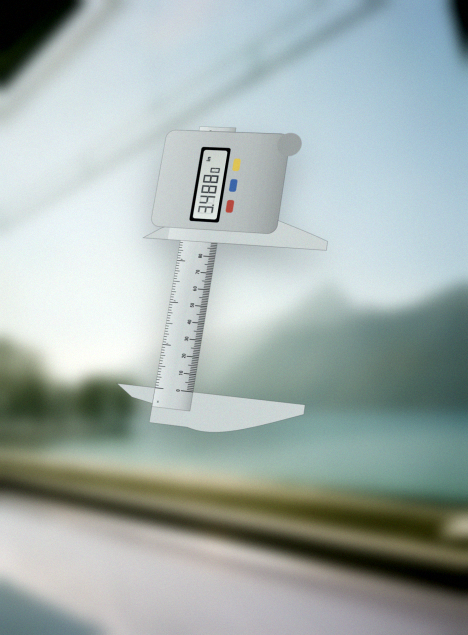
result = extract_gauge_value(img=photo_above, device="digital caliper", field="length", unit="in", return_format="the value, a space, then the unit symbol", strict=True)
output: 3.4880 in
